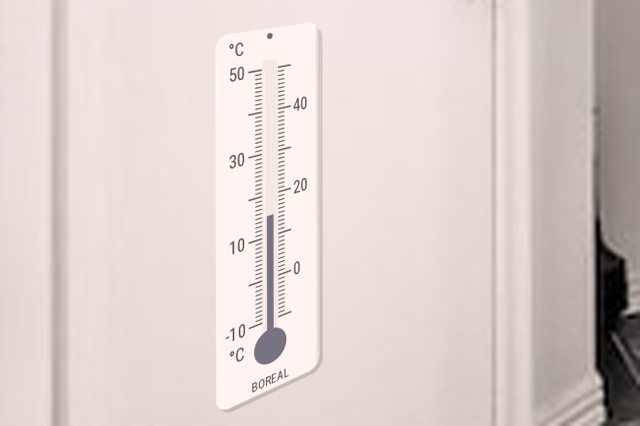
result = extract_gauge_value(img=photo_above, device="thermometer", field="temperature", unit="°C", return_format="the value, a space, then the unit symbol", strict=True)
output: 15 °C
